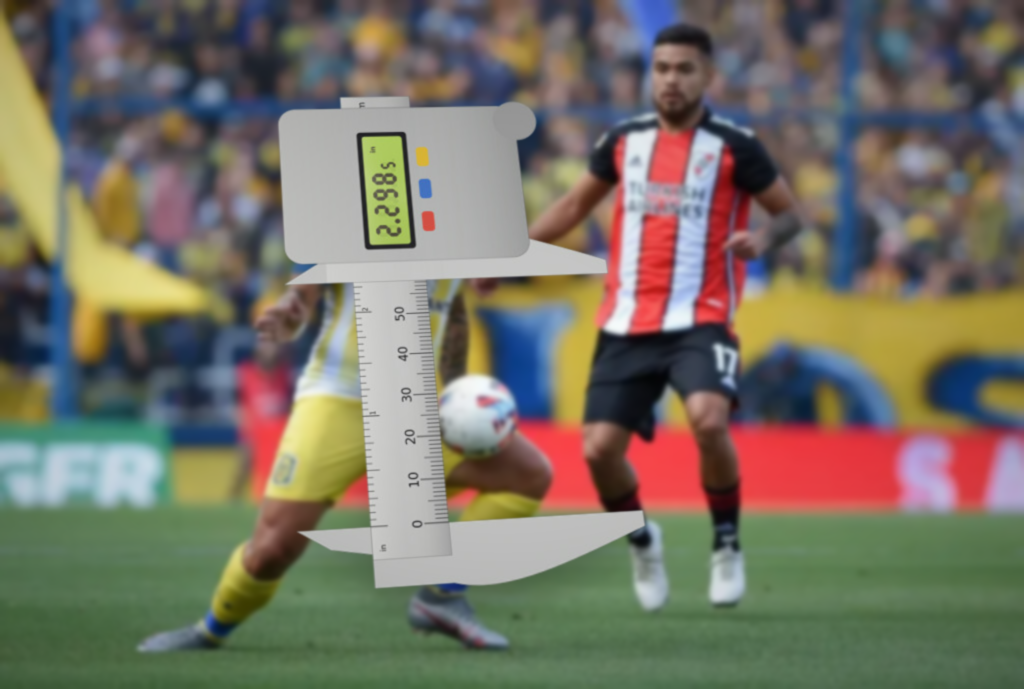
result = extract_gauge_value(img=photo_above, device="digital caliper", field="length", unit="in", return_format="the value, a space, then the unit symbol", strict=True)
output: 2.2985 in
